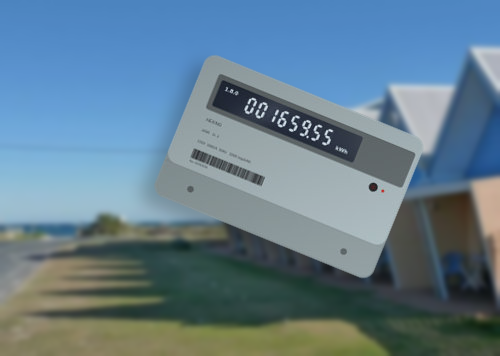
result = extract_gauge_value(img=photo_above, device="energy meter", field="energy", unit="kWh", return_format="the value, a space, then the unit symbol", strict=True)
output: 1659.55 kWh
